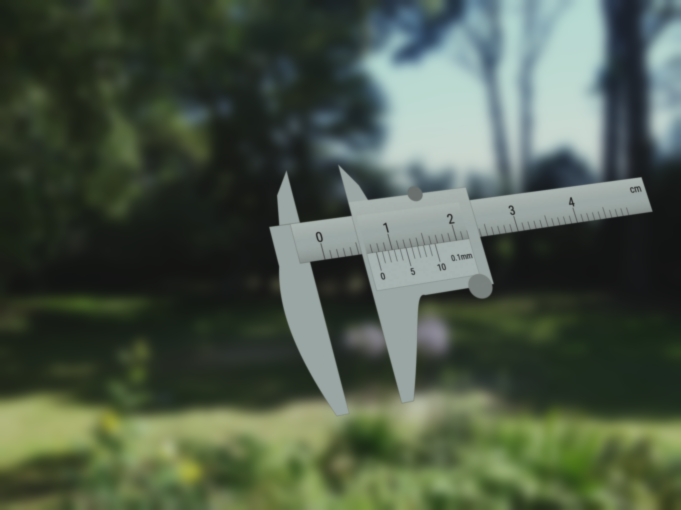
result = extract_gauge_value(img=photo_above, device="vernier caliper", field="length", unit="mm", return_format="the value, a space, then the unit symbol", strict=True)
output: 7.6 mm
